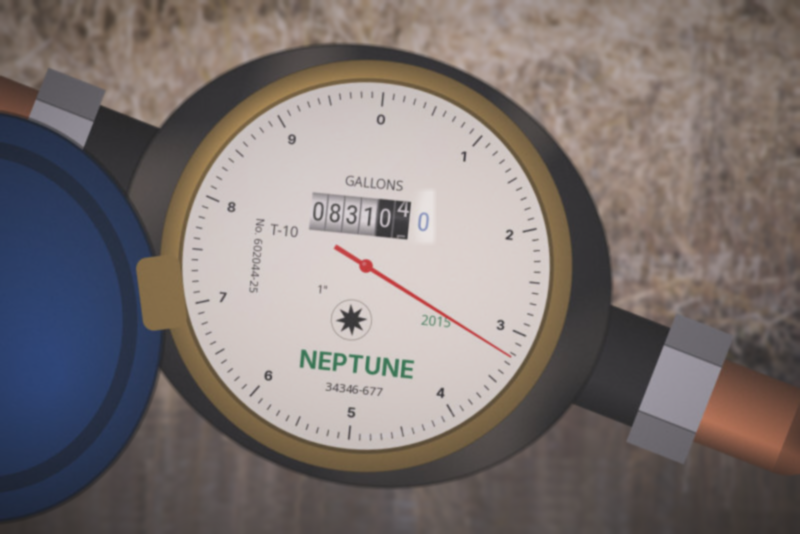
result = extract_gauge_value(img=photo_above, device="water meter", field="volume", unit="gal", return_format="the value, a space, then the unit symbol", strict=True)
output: 831043.2 gal
